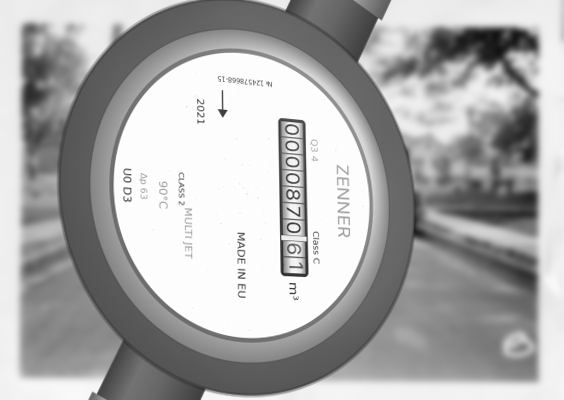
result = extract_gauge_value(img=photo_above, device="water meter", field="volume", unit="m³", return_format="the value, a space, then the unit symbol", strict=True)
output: 870.61 m³
